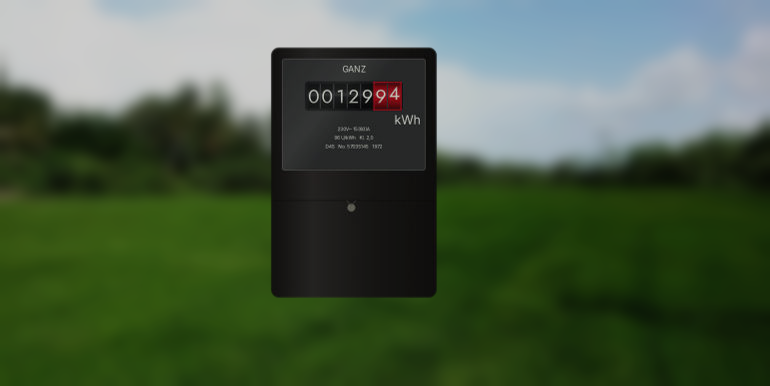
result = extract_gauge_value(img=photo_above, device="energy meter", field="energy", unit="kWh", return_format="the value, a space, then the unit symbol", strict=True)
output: 129.94 kWh
